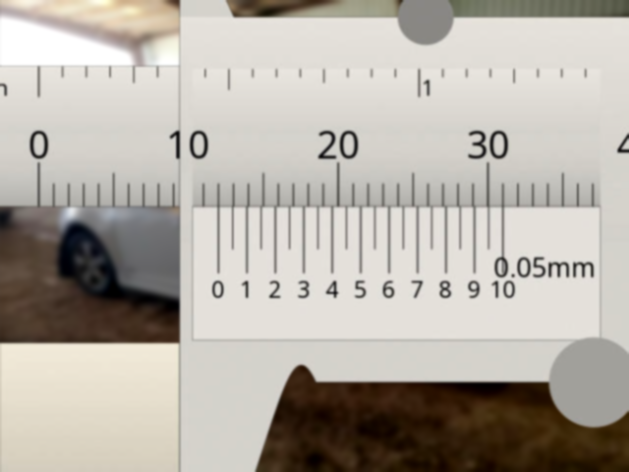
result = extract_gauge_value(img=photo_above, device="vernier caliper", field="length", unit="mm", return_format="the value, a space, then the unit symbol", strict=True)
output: 12.0 mm
